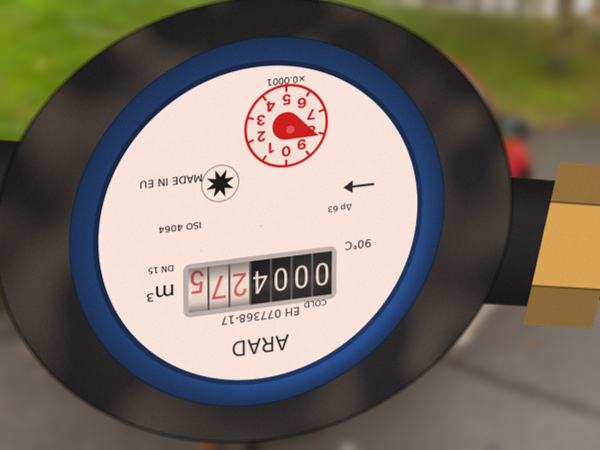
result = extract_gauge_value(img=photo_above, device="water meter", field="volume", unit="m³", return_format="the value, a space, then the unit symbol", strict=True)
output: 4.2748 m³
